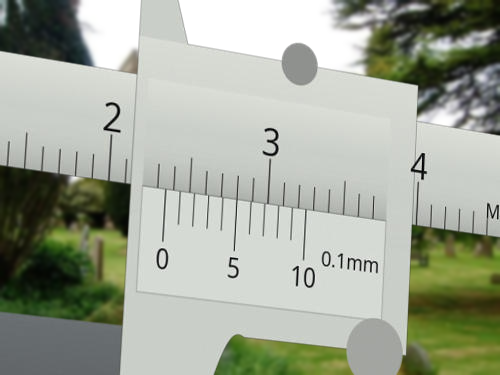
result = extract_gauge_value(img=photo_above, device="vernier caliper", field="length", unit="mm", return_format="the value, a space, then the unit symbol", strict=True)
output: 23.5 mm
